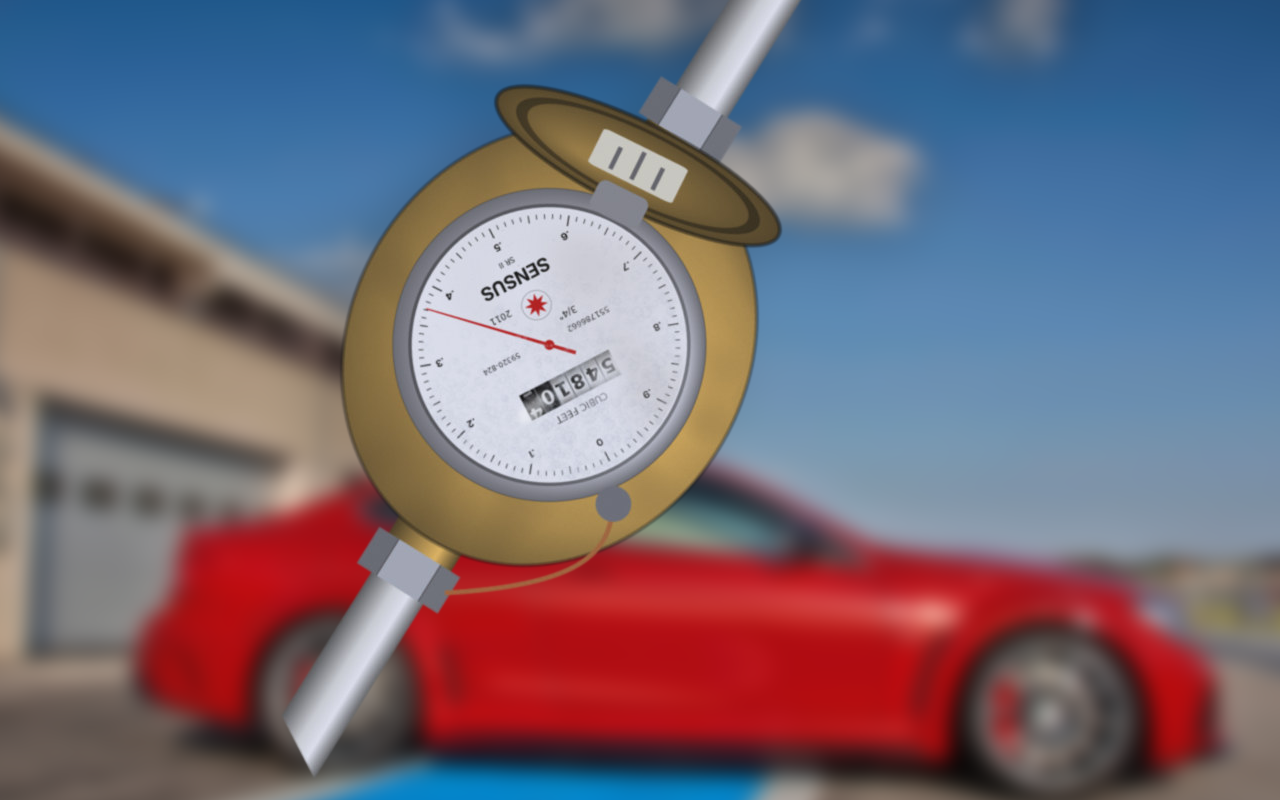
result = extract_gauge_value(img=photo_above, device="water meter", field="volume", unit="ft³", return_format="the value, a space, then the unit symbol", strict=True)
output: 548104.37 ft³
